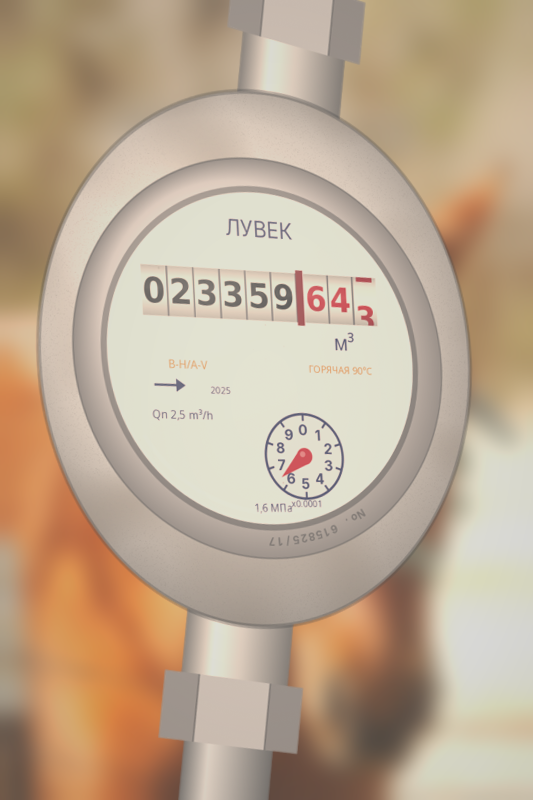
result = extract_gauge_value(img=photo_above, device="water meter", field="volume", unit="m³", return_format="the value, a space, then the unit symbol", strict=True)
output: 23359.6426 m³
